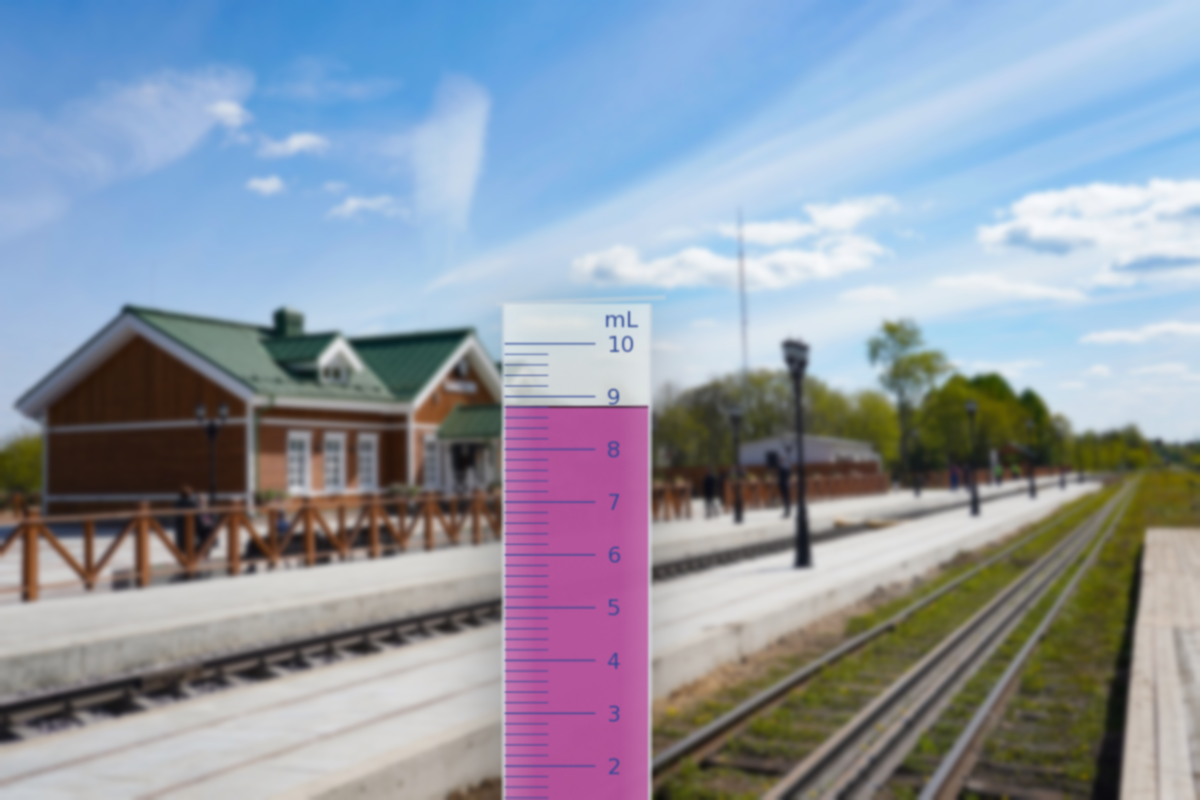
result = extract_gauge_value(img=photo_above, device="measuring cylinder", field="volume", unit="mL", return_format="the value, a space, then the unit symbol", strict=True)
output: 8.8 mL
